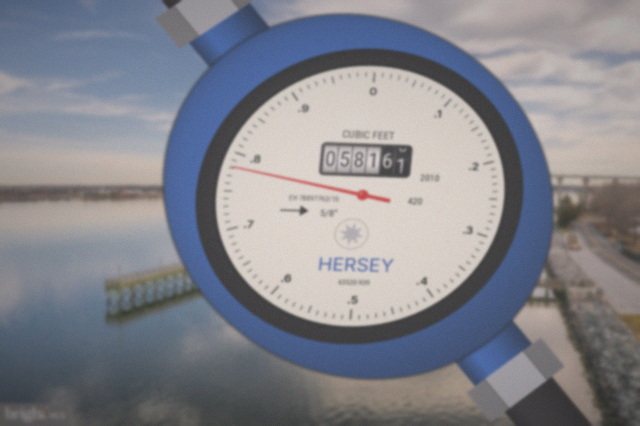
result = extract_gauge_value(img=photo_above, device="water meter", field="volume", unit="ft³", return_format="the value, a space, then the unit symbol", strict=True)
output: 58160.78 ft³
